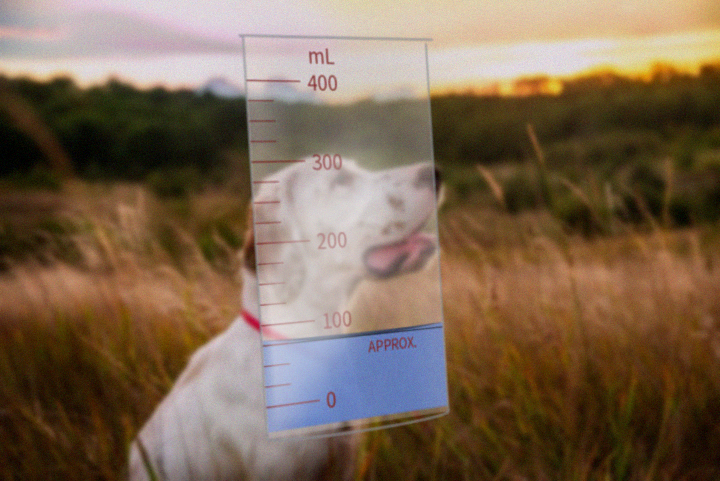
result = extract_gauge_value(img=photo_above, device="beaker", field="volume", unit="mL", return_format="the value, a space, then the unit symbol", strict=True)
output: 75 mL
